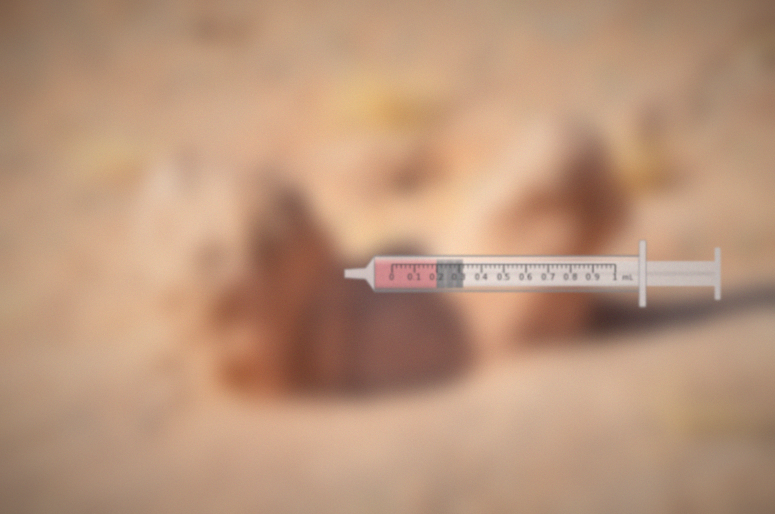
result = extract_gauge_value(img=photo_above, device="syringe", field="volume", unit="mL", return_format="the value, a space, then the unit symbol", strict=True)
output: 0.2 mL
